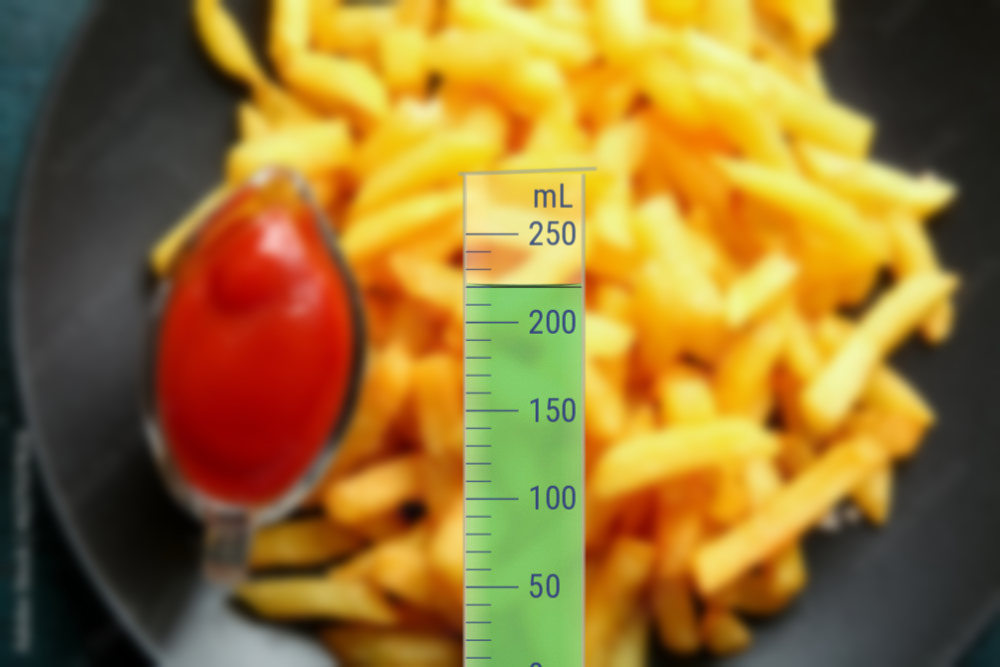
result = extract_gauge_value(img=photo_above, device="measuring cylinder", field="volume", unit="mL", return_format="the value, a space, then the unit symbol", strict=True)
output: 220 mL
